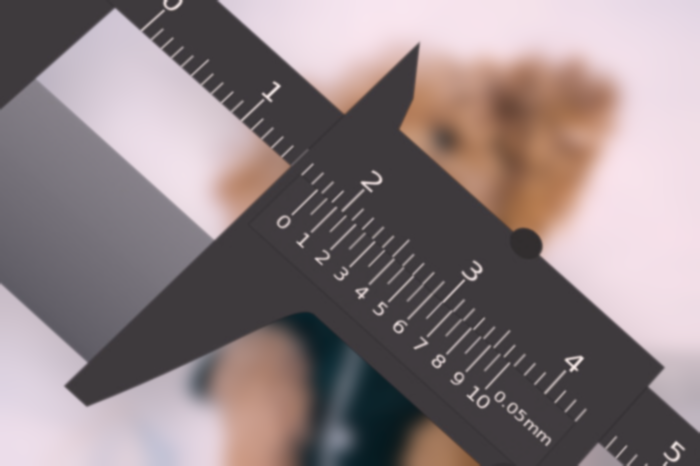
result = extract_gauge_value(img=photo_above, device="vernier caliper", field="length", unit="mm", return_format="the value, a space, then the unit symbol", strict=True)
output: 17.6 mm
